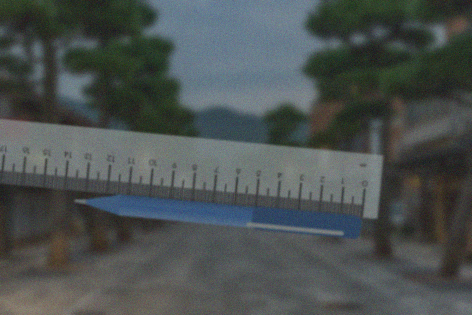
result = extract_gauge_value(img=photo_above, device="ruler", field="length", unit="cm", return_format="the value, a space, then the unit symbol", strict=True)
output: 13.5 cm
